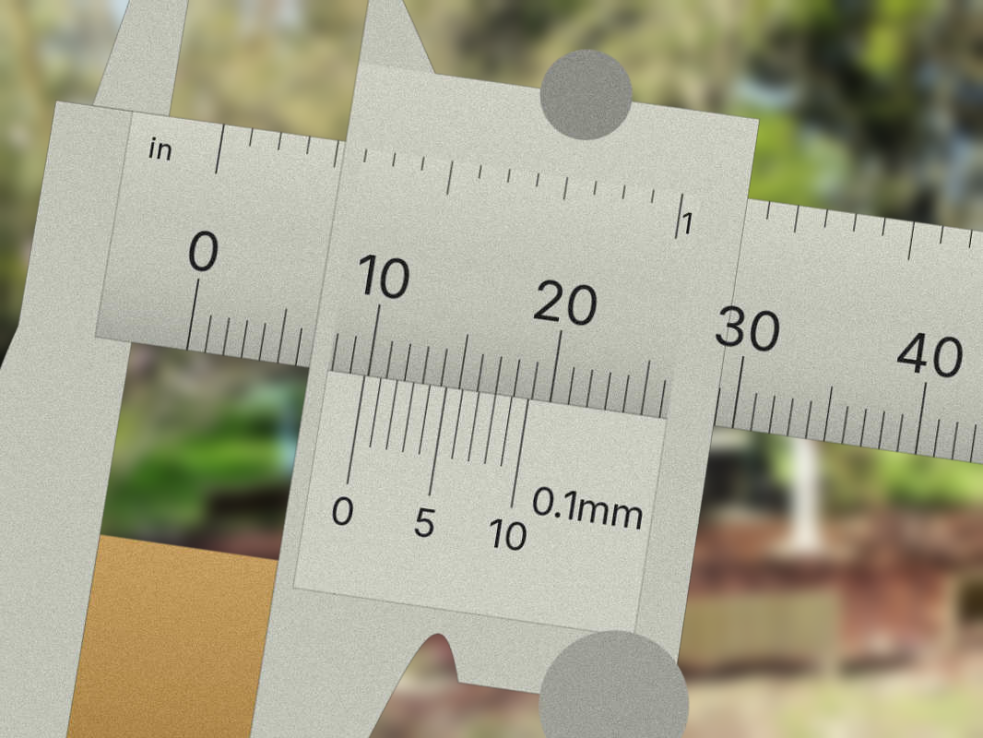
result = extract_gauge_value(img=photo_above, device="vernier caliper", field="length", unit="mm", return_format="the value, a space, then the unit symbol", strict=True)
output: 9.8 mm
